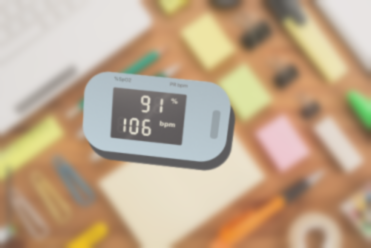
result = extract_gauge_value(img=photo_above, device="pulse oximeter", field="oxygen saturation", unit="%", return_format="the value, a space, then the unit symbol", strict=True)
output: 91 %
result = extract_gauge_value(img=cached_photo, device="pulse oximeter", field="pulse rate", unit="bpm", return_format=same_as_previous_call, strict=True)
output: 106 bpm
